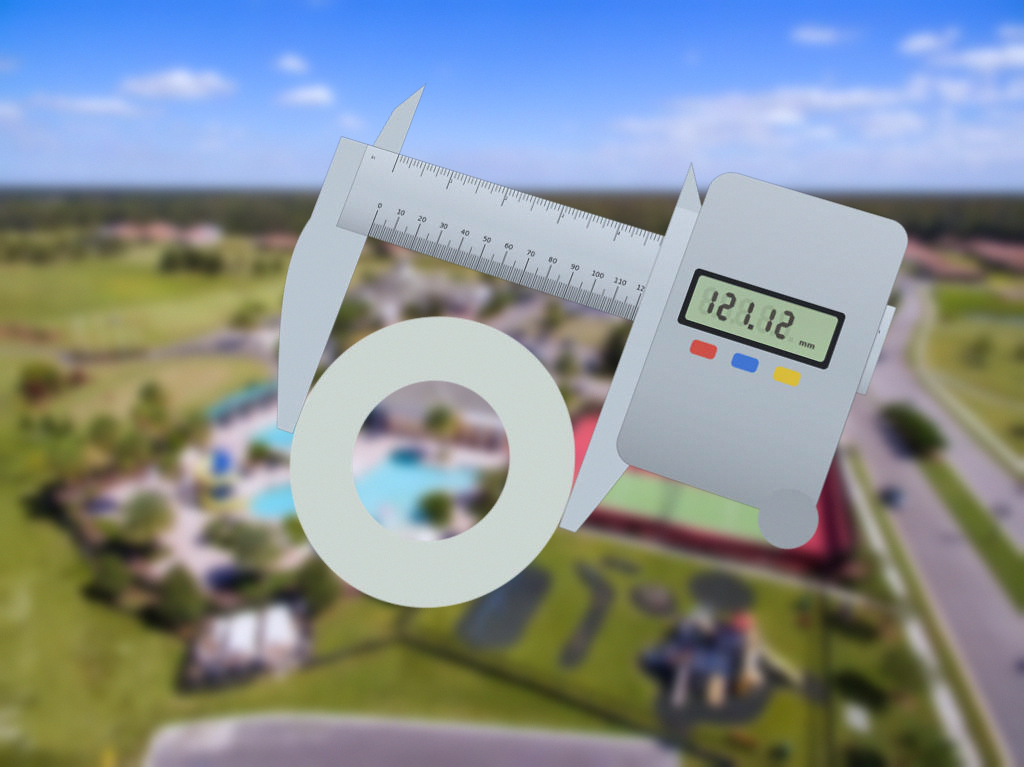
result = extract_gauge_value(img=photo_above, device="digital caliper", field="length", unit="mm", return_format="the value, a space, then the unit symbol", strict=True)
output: 121.12 mm
